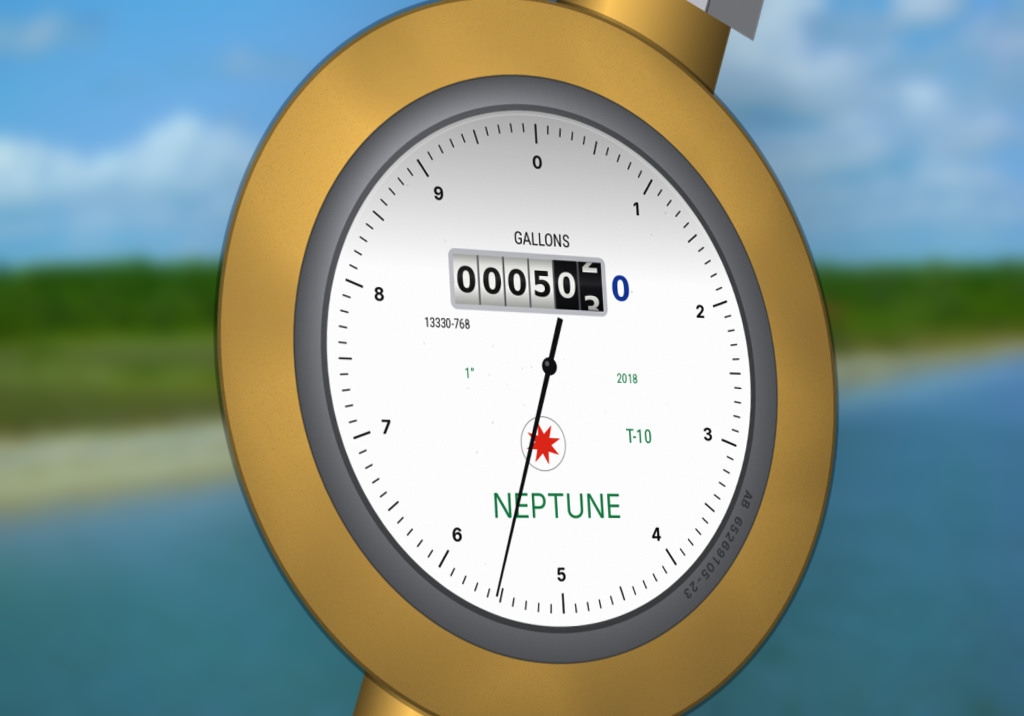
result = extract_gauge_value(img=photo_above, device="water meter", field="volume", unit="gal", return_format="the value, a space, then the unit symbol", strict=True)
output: 5025.5 gal
